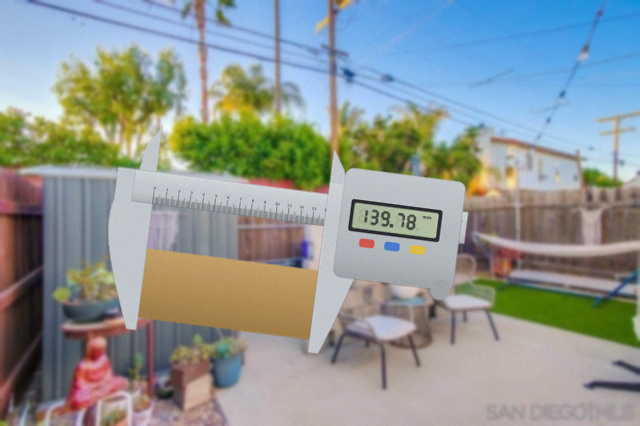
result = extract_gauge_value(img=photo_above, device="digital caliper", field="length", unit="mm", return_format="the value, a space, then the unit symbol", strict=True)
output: 139.78 mm
